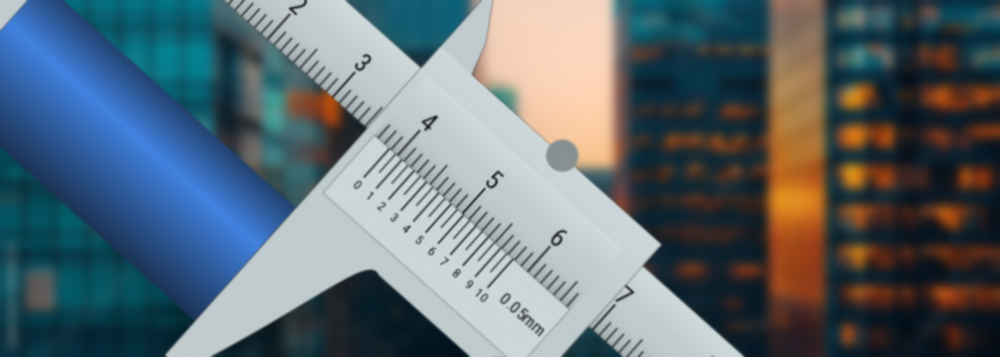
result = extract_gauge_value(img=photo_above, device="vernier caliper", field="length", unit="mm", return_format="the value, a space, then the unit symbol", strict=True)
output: 38.8 mm
